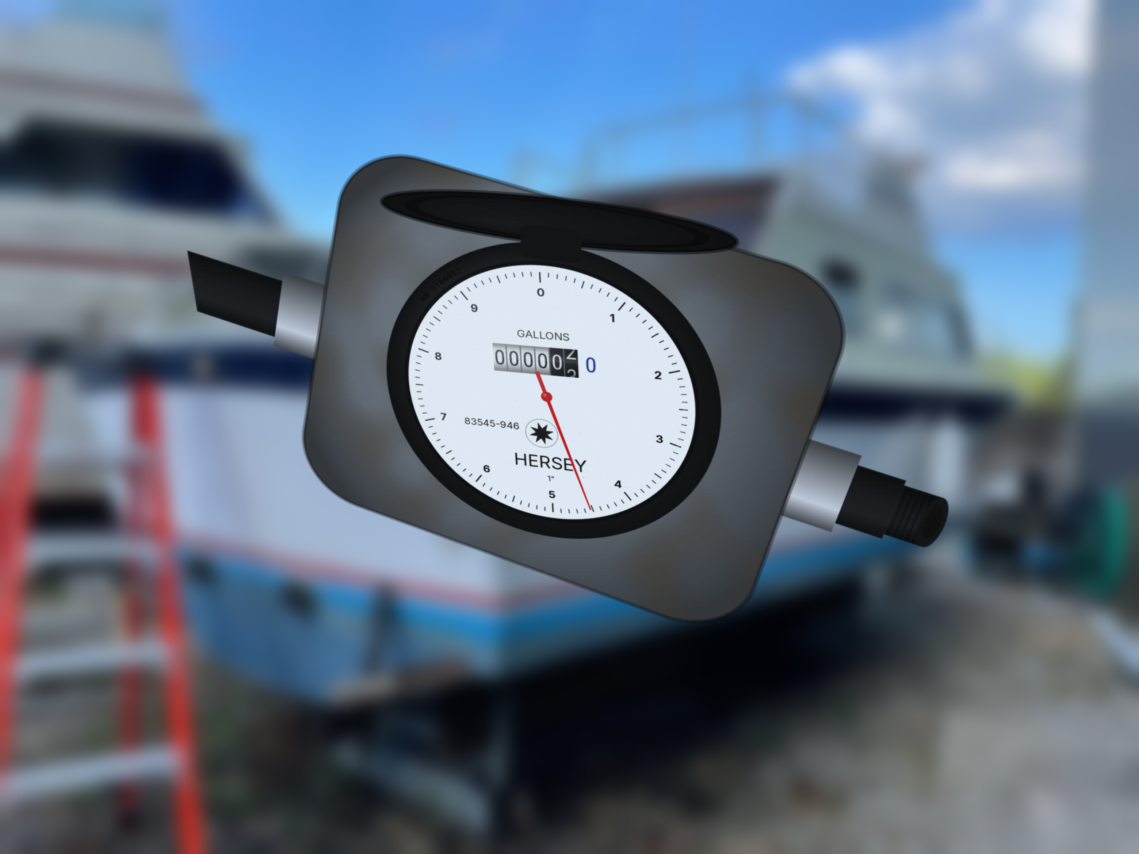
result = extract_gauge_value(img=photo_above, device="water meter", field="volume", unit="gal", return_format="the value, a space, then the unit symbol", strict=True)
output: 24.5 gal
